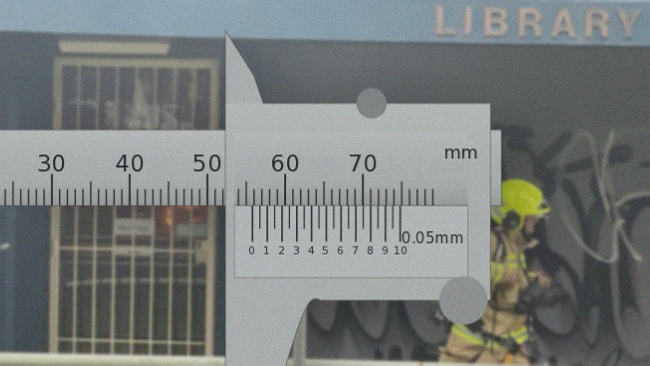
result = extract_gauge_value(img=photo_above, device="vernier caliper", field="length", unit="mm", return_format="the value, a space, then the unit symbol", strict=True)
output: 55.8 mm
